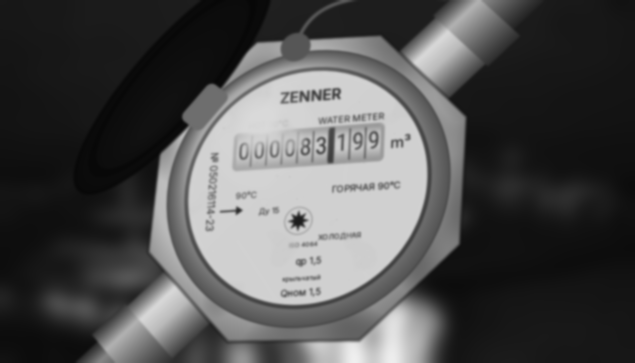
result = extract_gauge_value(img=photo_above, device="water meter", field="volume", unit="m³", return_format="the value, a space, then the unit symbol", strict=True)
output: 83.199 m³
